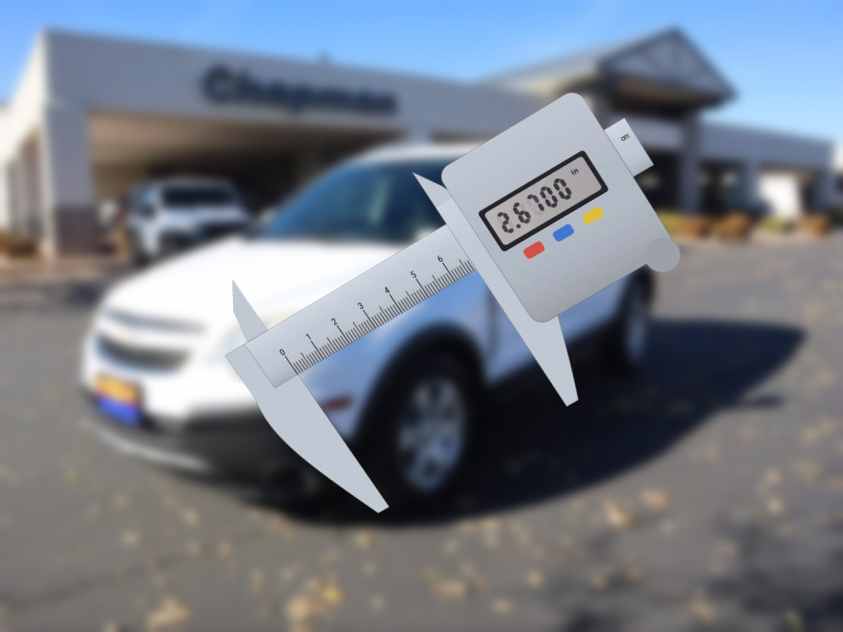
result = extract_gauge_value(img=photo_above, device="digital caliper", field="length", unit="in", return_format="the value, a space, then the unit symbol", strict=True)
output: 2.6700 in
